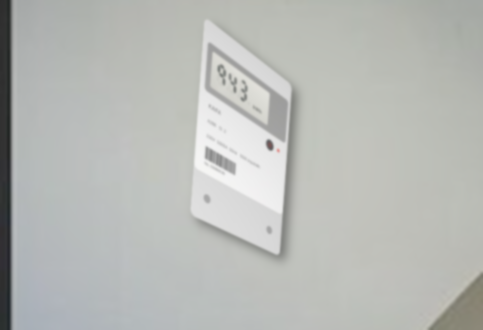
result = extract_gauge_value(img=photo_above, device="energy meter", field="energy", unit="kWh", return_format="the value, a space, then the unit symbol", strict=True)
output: 943 kWh
